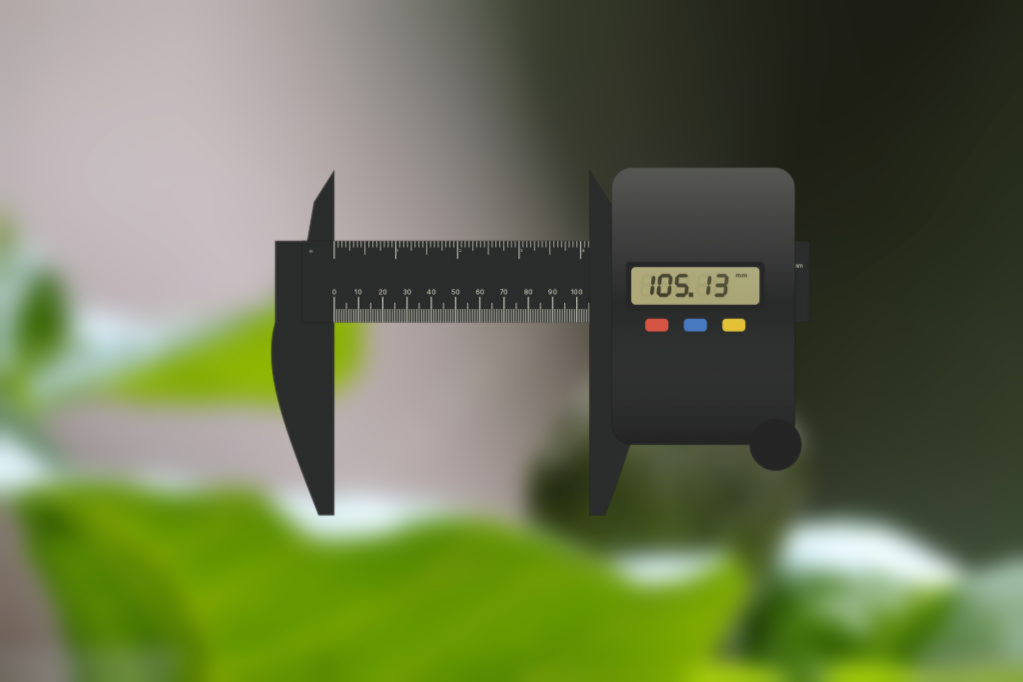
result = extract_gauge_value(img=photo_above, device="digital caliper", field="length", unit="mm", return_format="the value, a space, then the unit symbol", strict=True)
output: 105.13 mm
